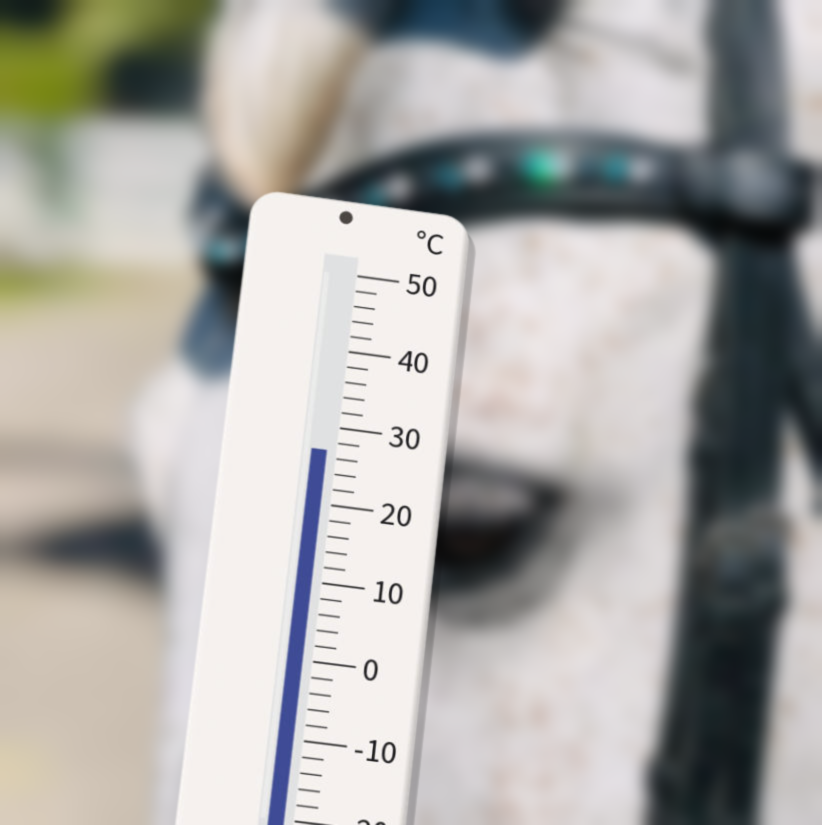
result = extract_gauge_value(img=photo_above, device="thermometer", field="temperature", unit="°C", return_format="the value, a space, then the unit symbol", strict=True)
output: 27 °C
